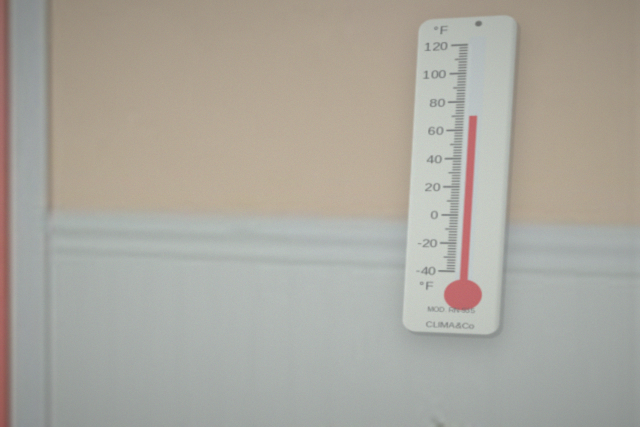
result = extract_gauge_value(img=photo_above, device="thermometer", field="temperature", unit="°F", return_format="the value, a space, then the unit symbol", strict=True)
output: 70 °F
